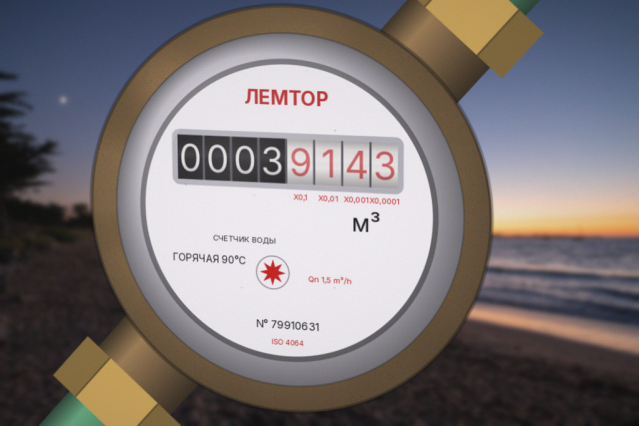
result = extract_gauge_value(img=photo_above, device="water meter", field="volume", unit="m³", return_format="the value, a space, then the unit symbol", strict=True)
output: 3.9143 m³
